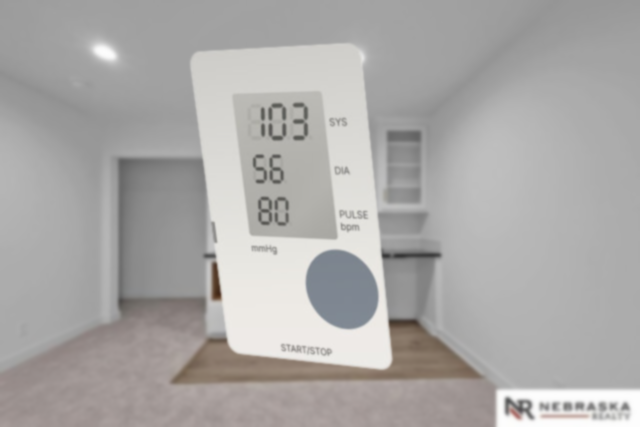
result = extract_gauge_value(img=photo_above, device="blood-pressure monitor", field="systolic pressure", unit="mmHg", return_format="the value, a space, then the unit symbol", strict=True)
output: 103 mmHg
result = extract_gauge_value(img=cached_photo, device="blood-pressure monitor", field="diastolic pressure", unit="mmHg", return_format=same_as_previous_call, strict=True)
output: 56 mmHg
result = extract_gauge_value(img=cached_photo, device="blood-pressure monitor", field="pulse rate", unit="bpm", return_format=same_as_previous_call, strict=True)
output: 80 bpm
